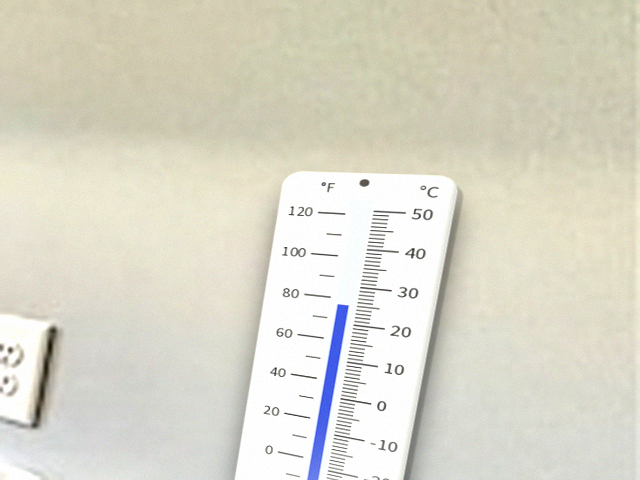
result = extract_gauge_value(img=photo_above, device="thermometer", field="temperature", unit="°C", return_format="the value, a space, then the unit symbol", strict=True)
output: 25 °C
